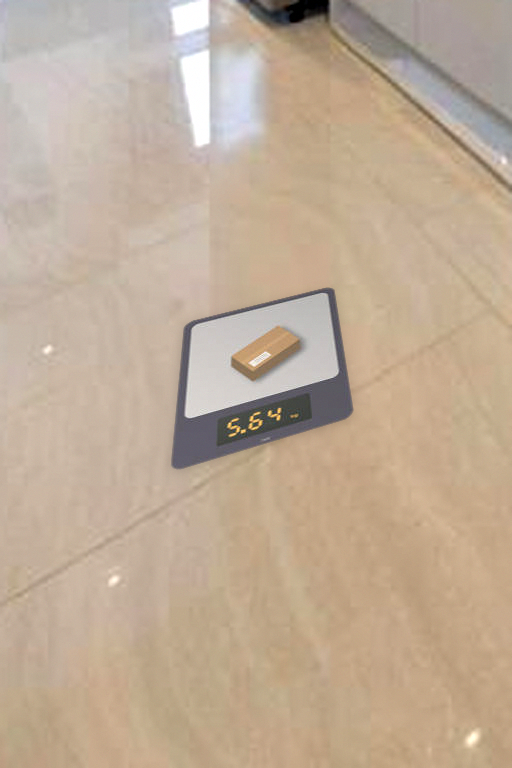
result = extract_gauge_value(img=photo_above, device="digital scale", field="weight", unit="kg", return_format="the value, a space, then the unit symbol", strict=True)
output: 5.64 kg
